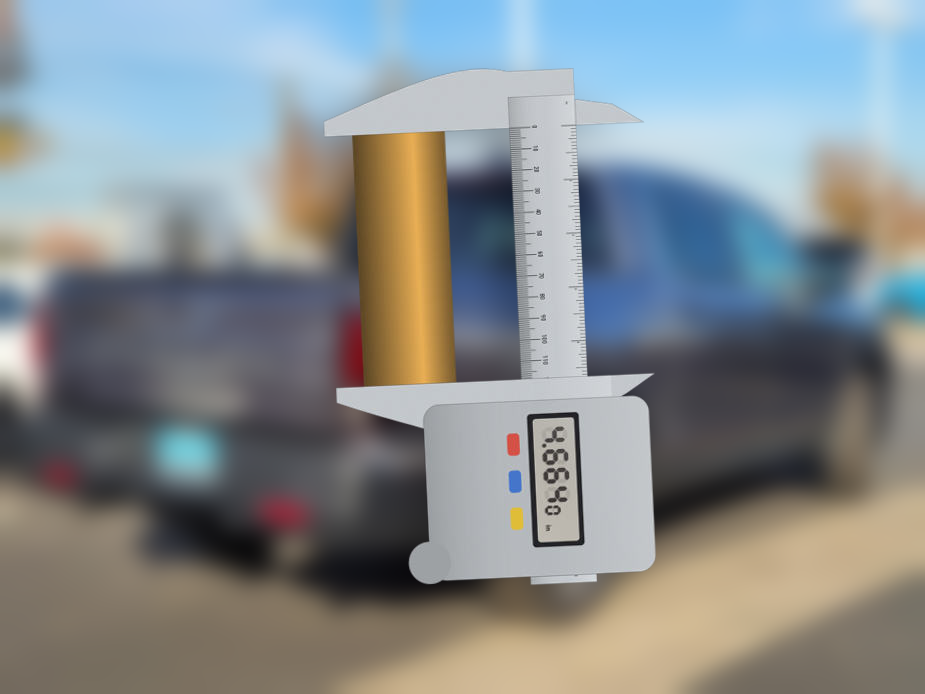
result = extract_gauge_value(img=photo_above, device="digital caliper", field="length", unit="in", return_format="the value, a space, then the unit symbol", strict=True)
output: 4.6640 in
